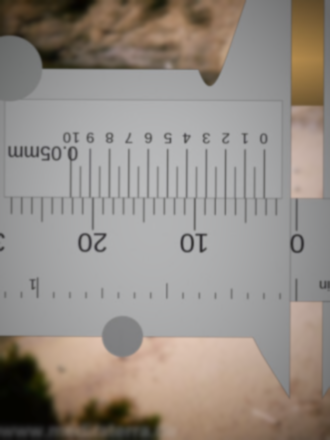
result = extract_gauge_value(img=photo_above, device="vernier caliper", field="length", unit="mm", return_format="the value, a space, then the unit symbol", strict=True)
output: 3.2 mm
